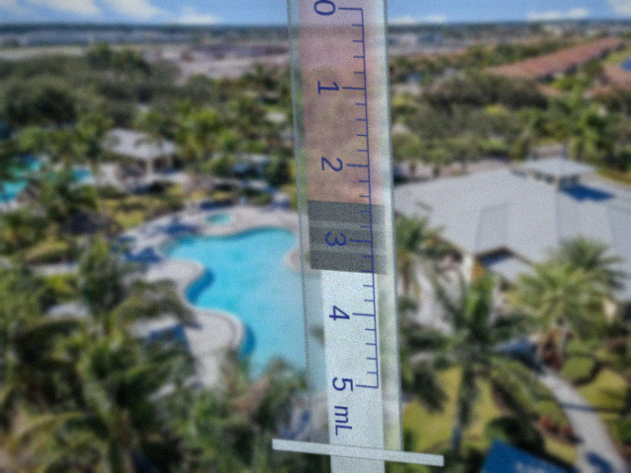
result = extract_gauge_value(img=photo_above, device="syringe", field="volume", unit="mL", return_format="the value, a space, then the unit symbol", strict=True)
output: 2.5 mL
